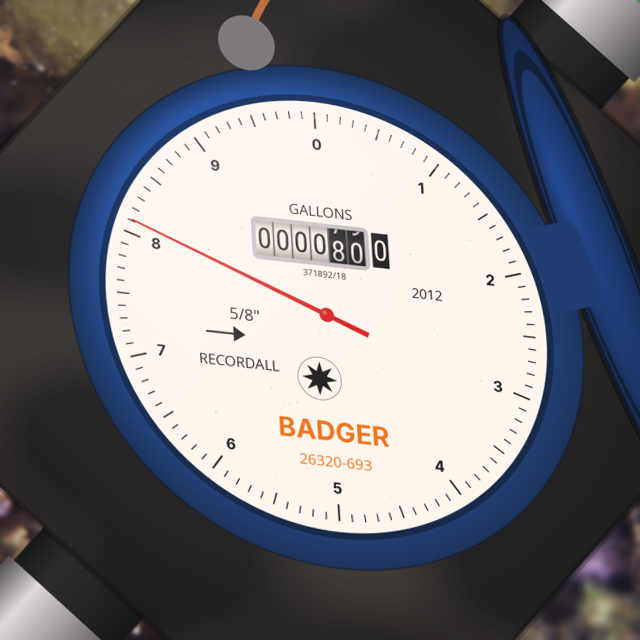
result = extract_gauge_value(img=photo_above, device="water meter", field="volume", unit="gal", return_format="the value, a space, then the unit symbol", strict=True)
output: 798.1 gal
